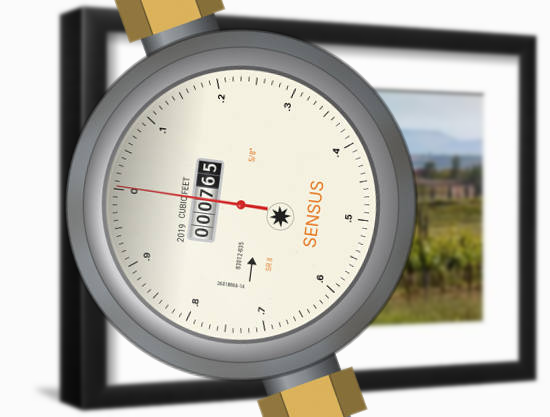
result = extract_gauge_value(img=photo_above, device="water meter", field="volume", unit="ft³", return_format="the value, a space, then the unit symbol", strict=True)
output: 765.00 ft³
